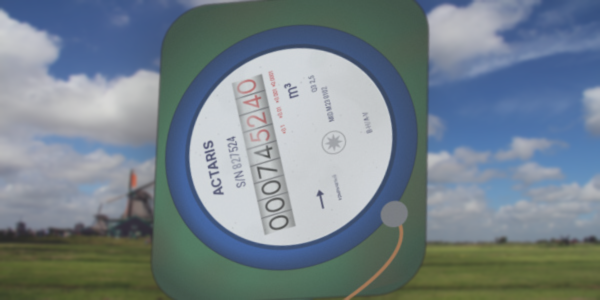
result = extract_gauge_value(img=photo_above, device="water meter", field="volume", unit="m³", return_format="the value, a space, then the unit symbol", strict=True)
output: 74.5240 m³
